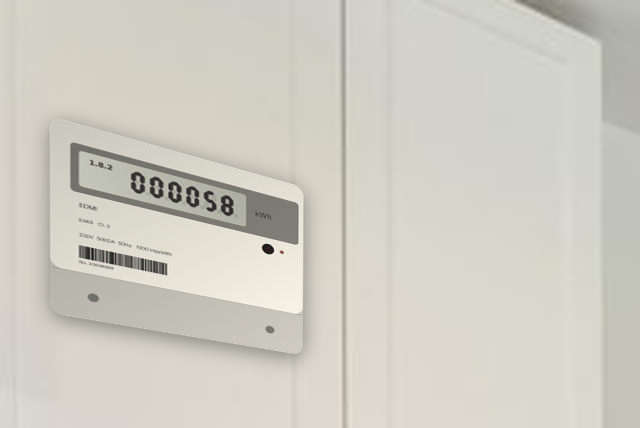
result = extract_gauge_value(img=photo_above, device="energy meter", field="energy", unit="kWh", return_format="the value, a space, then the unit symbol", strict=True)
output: 58 kWh
